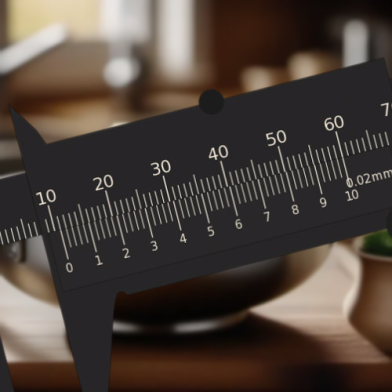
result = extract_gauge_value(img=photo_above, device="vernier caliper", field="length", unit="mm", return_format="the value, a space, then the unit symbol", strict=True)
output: 11.0 mm
